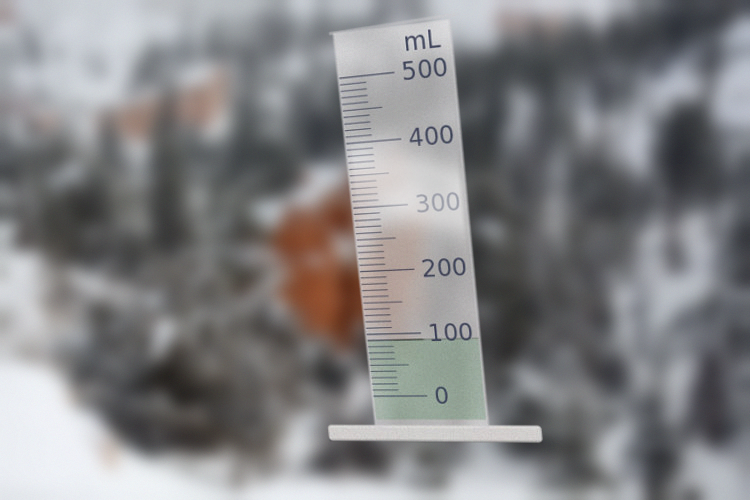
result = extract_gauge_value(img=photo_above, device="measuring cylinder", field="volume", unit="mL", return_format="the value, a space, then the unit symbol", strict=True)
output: 90 mL
